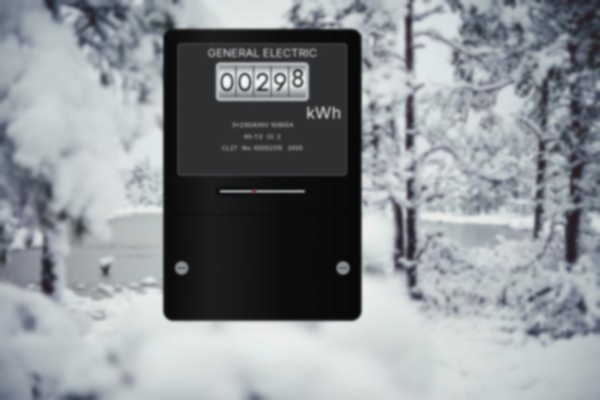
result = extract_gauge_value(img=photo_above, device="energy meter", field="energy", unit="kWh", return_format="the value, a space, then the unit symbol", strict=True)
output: 298 kWh
